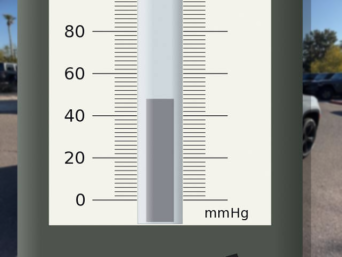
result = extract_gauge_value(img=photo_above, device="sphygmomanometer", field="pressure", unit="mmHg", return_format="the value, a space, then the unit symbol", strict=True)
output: 48 mmHg
